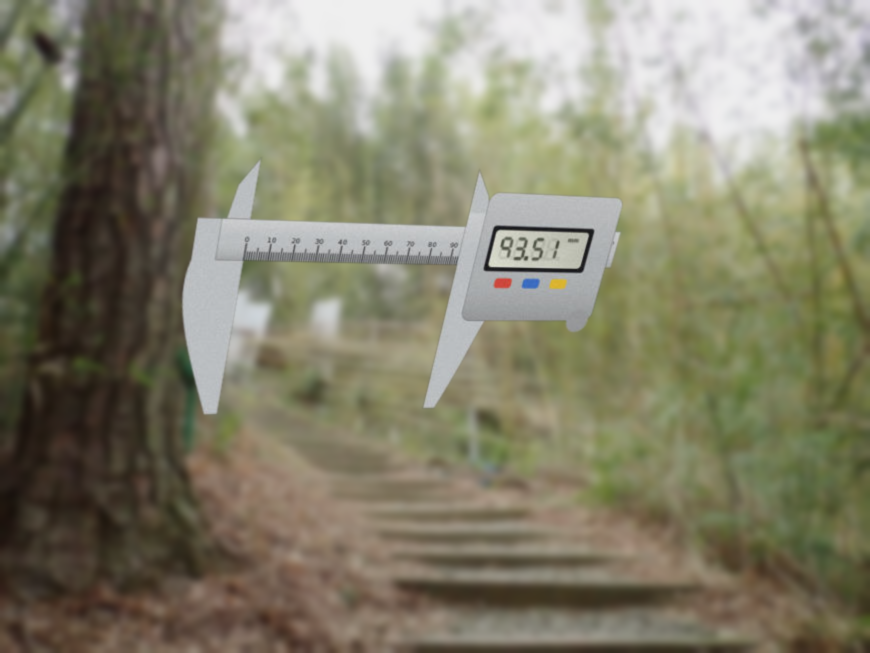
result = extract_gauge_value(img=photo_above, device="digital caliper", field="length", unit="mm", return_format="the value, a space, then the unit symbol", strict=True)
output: 93.51 mm
